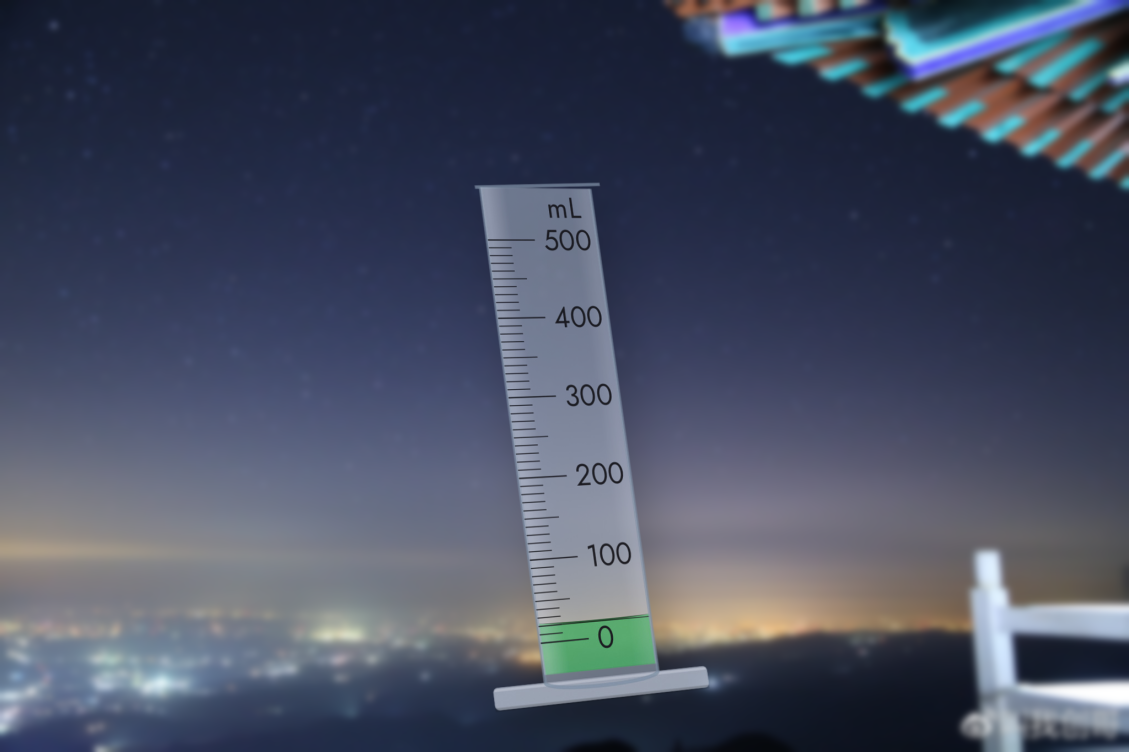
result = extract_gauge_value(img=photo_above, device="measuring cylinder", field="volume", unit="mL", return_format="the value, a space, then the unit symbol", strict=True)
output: 20 mL
